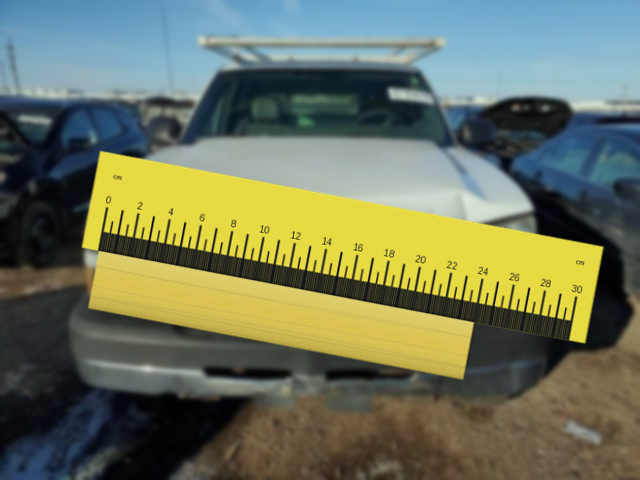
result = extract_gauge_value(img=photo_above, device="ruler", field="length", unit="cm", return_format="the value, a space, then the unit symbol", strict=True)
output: 24 cm
